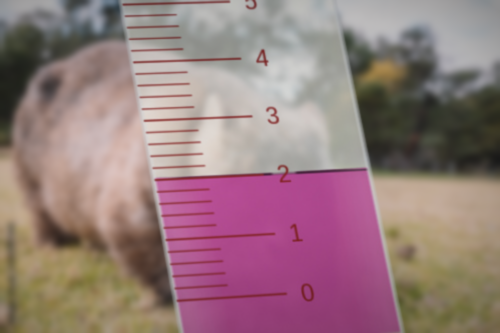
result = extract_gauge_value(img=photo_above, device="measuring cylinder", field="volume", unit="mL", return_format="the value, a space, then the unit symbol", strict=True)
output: 2 mL
